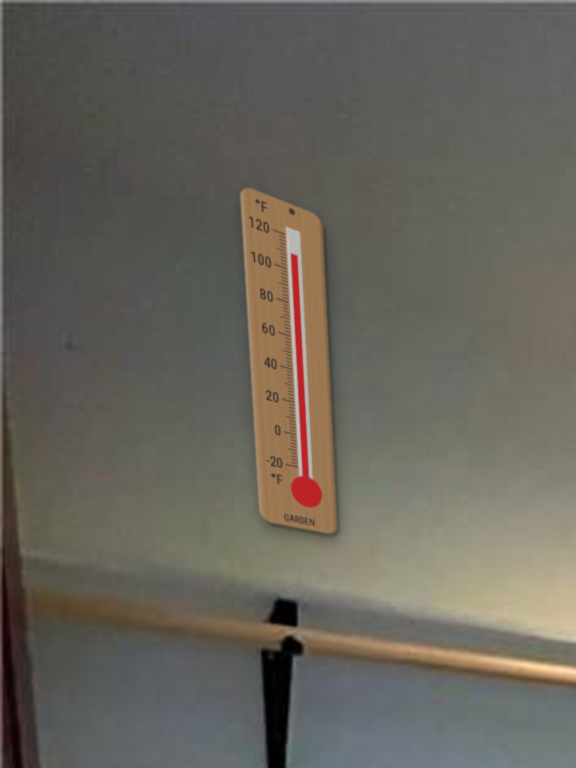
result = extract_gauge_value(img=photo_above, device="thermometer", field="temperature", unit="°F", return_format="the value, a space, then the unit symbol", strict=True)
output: 110 °F
